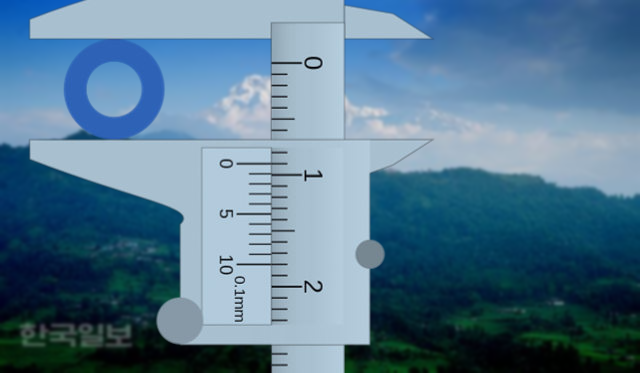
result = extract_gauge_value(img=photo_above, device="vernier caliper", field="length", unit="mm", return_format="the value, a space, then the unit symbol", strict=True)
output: 9.0 mm
